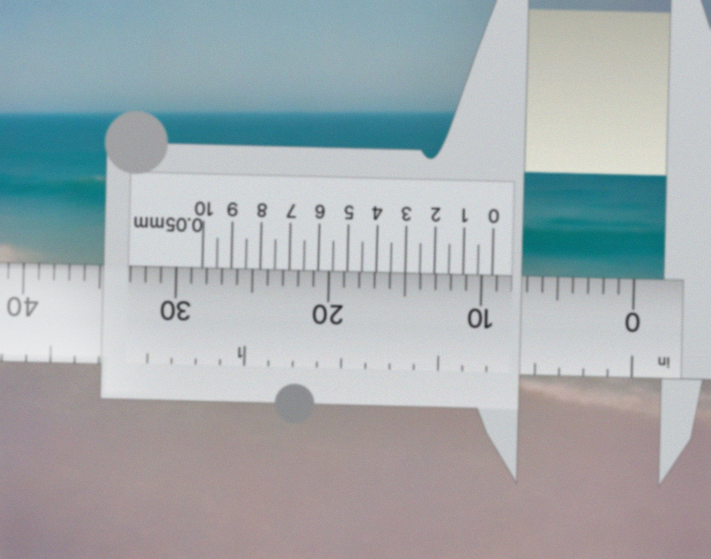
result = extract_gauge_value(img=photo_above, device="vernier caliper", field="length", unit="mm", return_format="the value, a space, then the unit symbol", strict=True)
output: 9.3 mm
